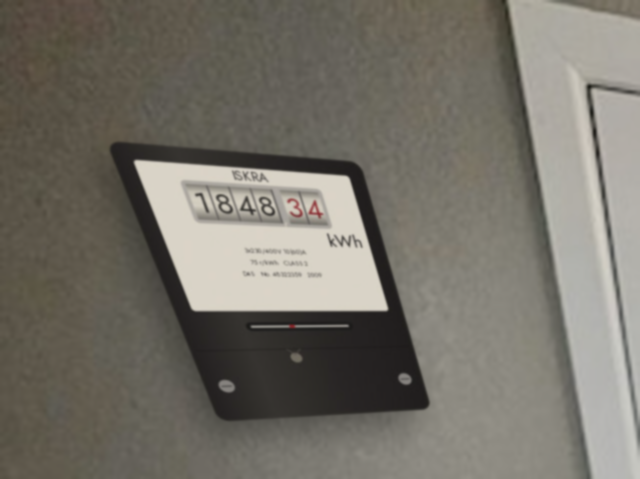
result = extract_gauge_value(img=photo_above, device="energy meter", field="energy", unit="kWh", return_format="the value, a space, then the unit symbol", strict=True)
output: 1848.34 kWh
